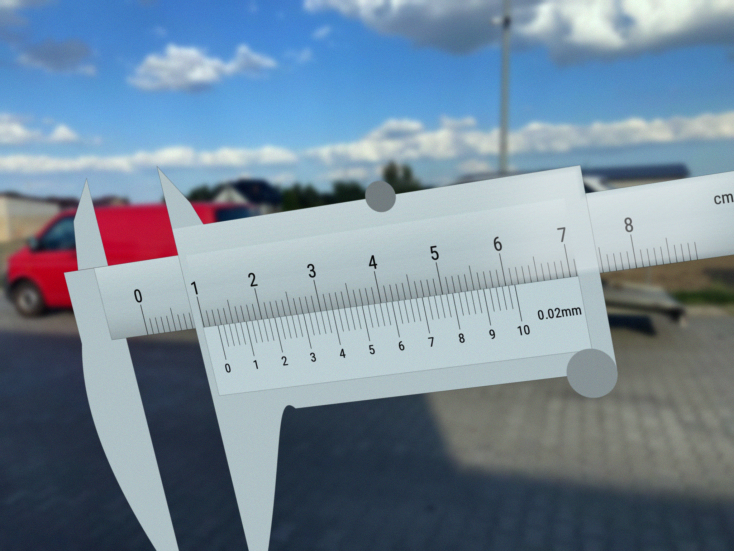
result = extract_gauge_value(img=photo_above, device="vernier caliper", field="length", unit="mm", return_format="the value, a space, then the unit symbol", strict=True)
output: 12.4 mm
